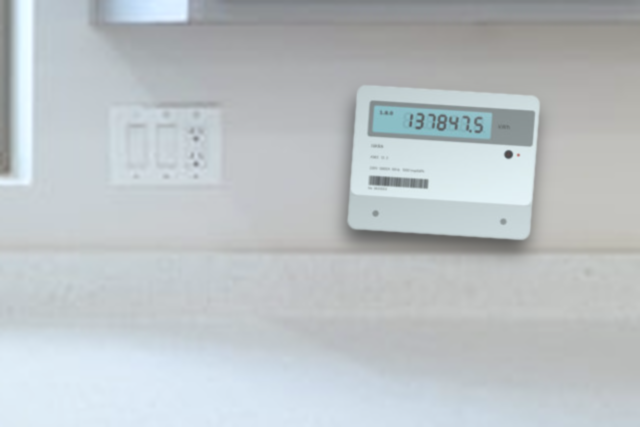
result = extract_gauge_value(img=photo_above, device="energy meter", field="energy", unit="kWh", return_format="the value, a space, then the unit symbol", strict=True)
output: 137847.5 kWh
